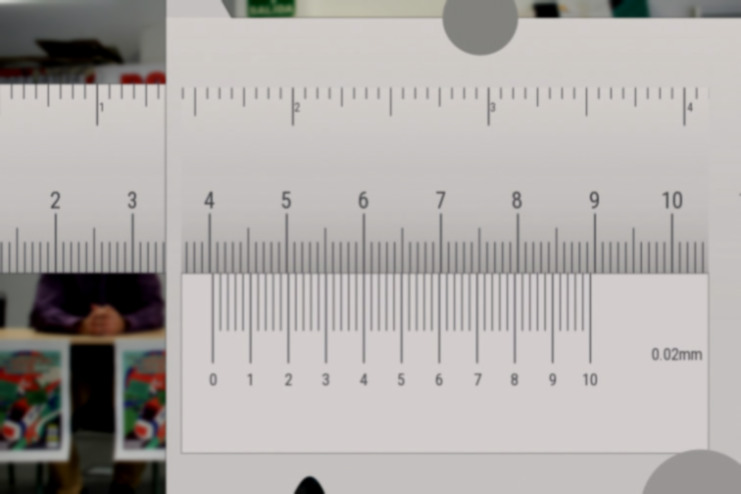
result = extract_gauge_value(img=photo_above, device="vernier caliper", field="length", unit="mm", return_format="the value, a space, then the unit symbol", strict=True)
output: 40.4 mm
